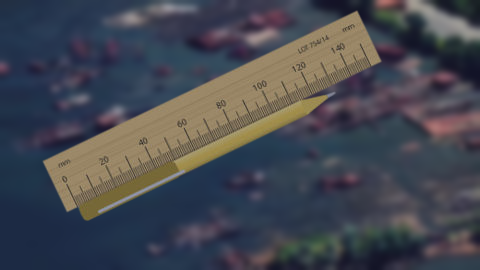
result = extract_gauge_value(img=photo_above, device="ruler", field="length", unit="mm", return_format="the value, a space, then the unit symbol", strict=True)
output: 130 mm
